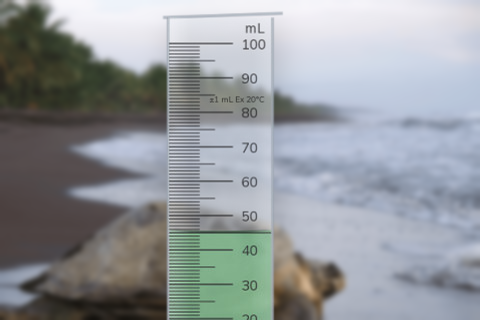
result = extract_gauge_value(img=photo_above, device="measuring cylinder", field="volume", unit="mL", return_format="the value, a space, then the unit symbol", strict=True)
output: 45 mL
